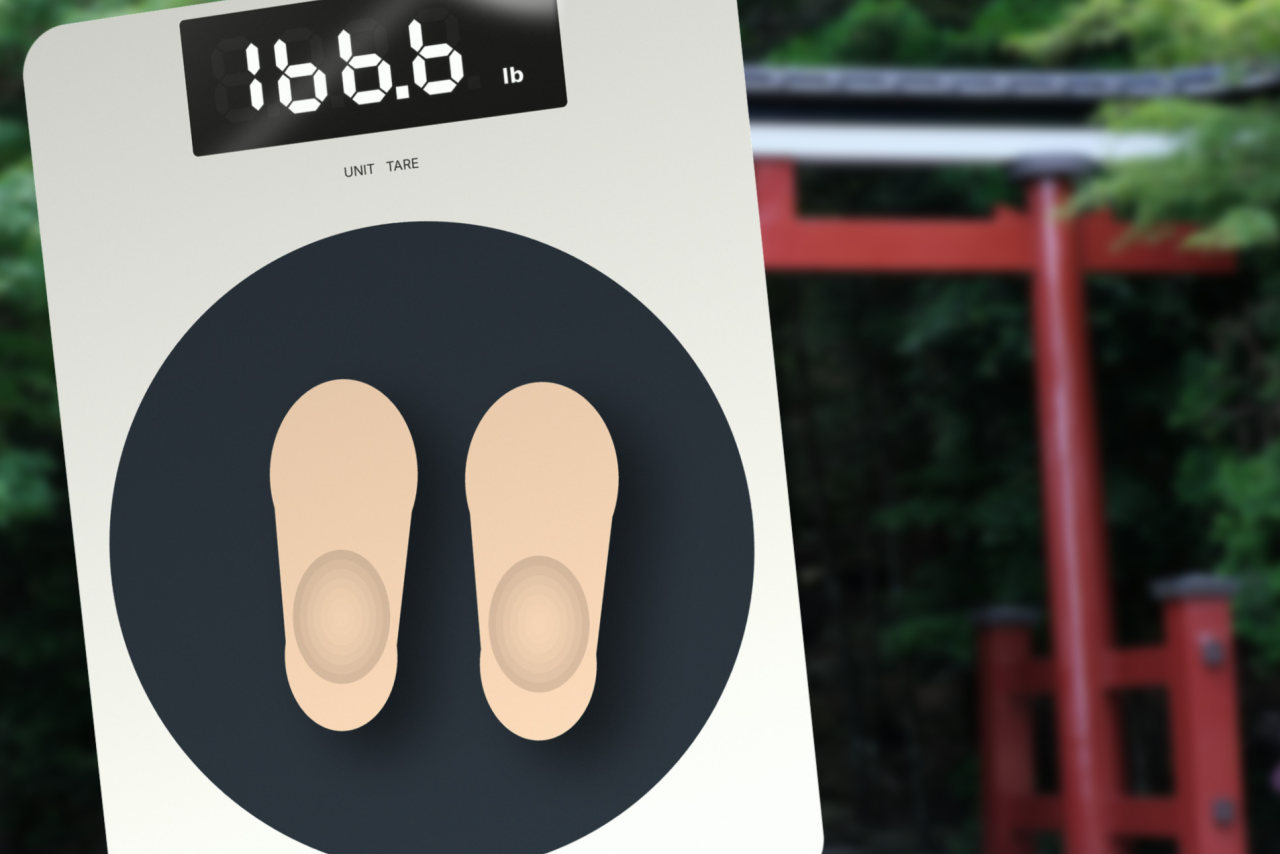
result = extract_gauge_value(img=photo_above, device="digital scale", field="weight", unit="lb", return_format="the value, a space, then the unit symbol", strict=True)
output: 166.6 lb
